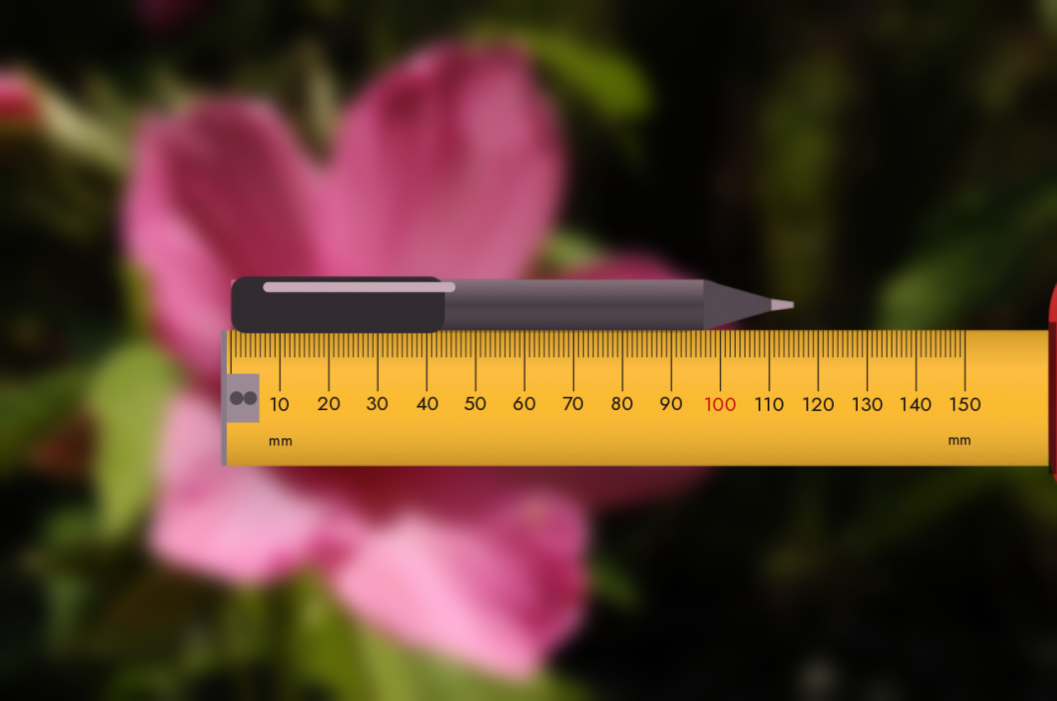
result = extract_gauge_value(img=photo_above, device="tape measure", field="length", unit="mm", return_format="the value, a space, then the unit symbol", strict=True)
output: 115 mm
